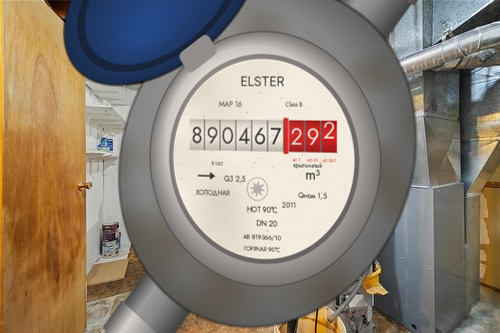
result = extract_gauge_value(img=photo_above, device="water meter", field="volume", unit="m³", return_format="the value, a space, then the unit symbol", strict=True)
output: 890467.292 m³
